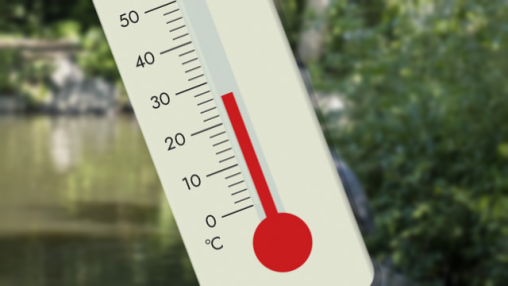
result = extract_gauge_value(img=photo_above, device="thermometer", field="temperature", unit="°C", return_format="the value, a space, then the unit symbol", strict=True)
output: 26 °C
